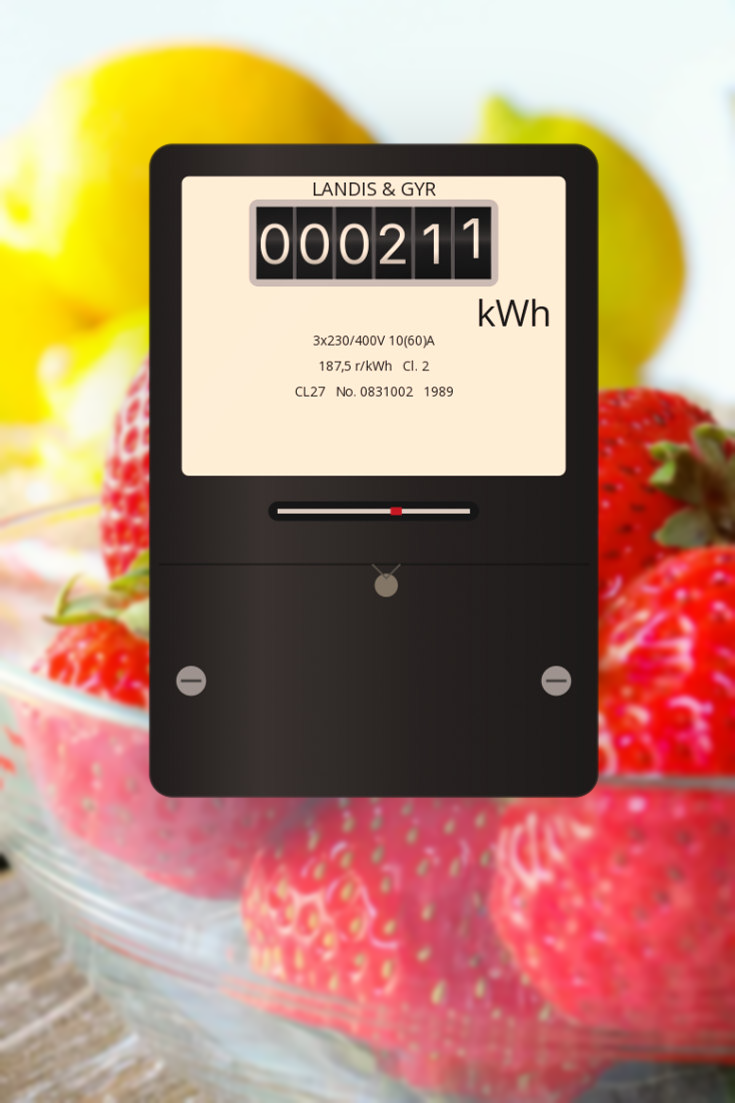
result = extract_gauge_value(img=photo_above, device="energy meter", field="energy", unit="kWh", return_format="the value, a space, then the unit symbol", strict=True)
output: 211 kWh
